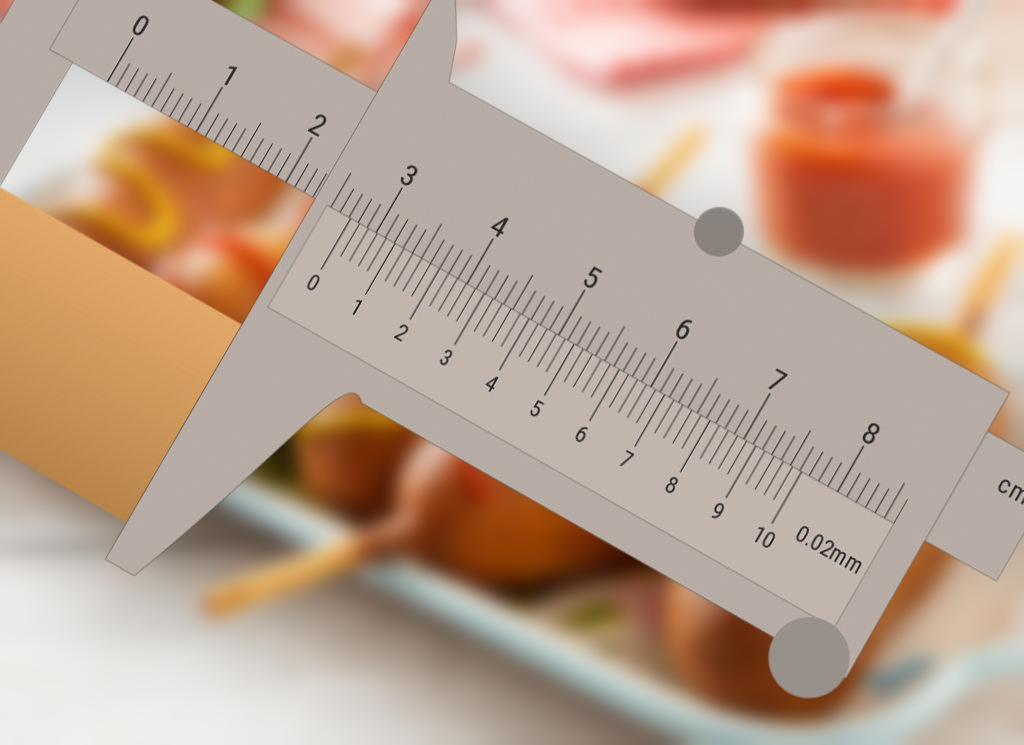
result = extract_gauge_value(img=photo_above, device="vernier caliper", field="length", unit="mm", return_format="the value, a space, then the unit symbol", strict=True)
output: 27.2 mm
